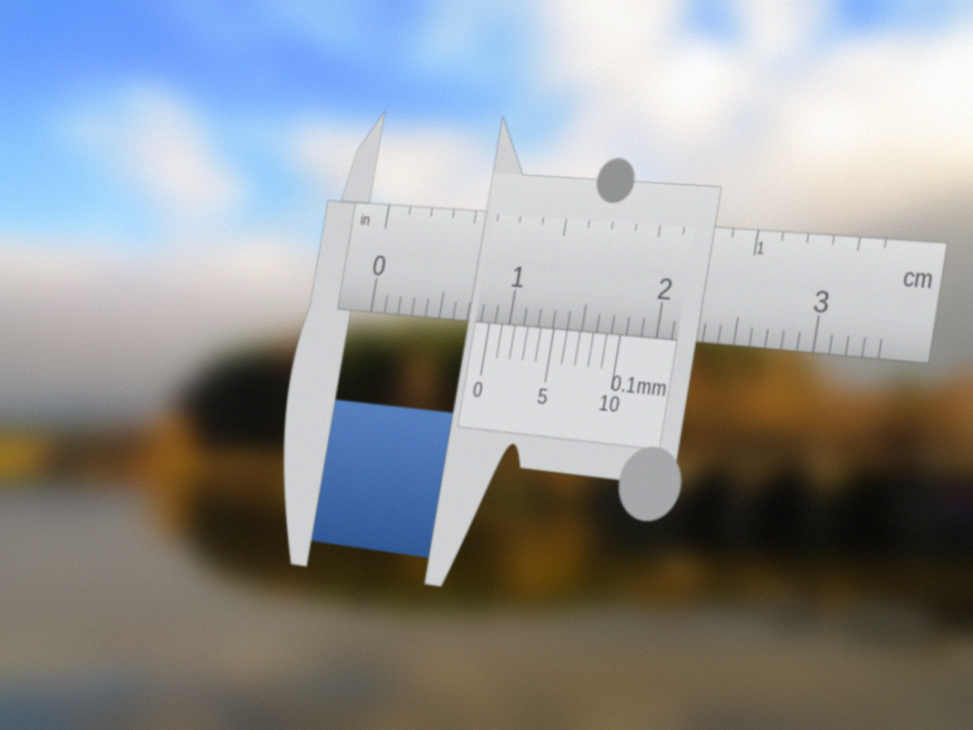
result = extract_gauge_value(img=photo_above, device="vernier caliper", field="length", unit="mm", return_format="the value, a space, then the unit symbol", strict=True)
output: 8.6 mm
